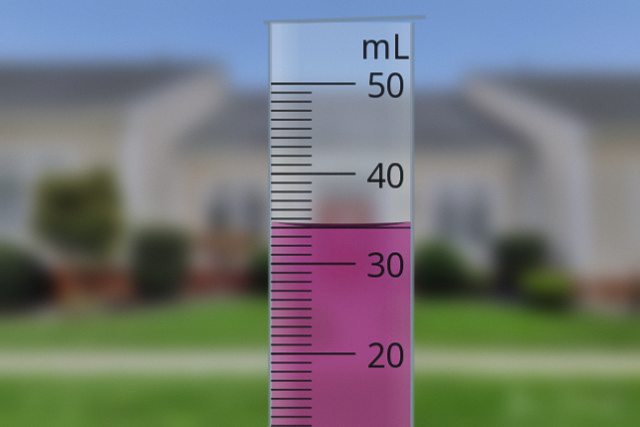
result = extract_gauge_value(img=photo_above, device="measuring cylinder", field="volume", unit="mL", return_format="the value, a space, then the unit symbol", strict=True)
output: 34 mL
